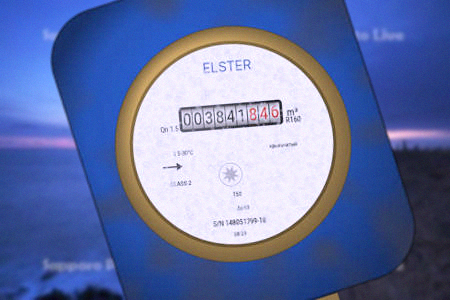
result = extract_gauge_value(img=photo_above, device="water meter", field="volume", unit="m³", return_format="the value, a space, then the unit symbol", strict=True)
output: 3841.846 m³
